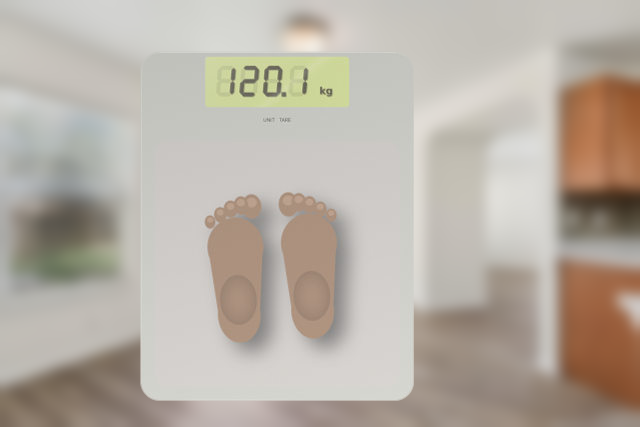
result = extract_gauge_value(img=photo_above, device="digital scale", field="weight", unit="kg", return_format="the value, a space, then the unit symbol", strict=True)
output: 120.1 kg
